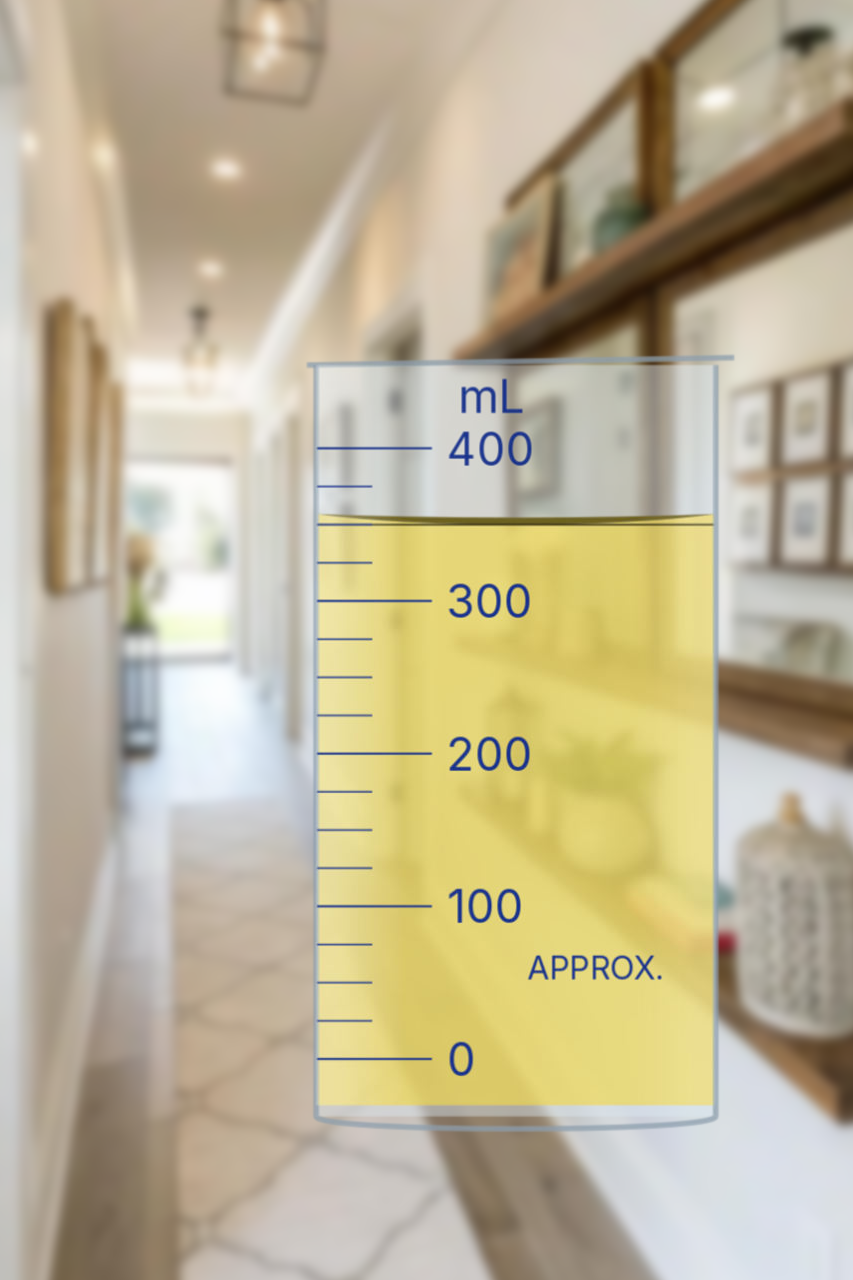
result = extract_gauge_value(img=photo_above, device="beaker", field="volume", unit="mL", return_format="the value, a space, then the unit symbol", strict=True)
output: 350 mL
